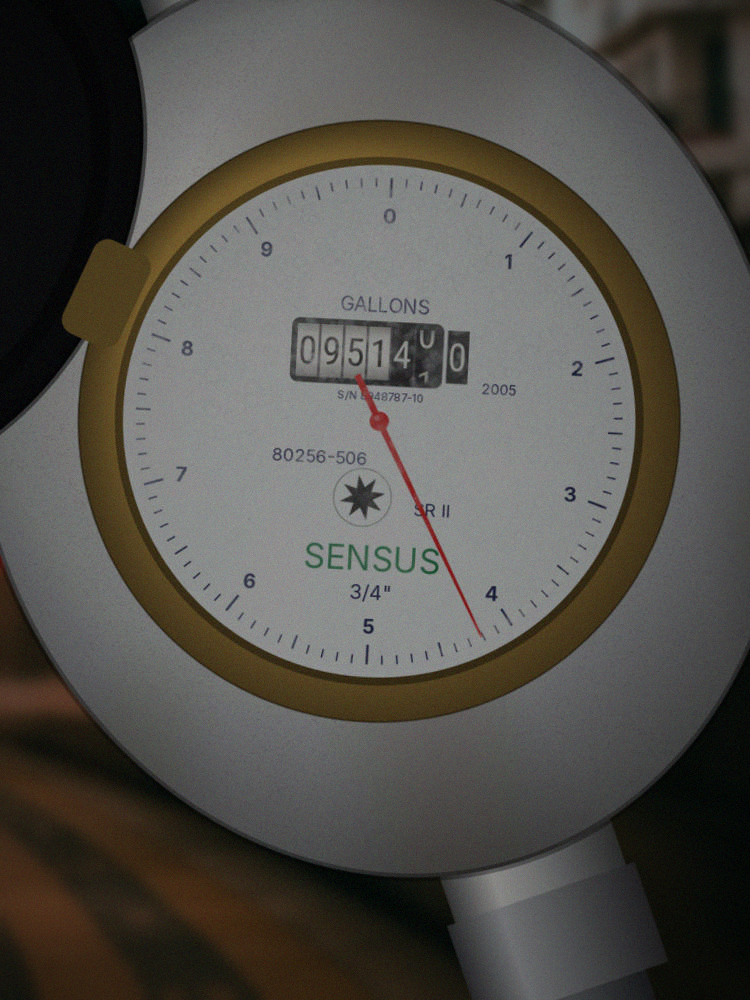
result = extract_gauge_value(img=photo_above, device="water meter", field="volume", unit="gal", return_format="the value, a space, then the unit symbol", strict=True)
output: 951404.2 gal
